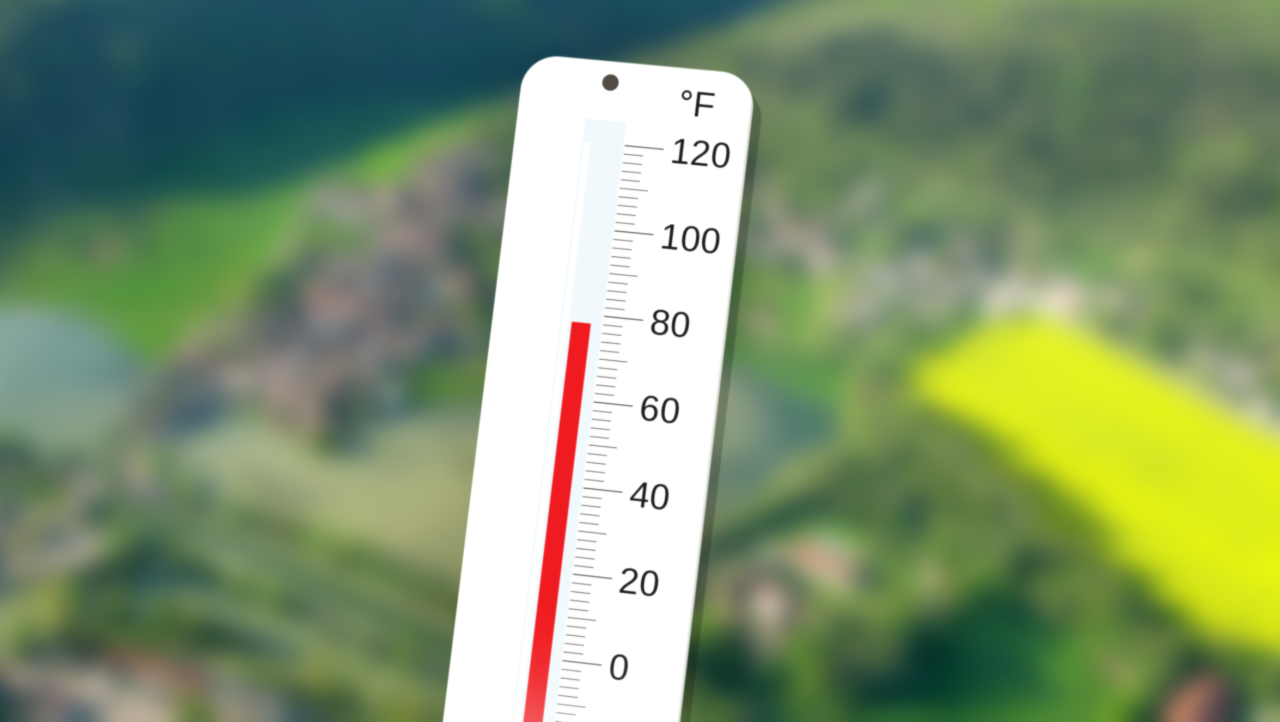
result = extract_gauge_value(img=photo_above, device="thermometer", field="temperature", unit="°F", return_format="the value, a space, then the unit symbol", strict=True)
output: 78 °F
